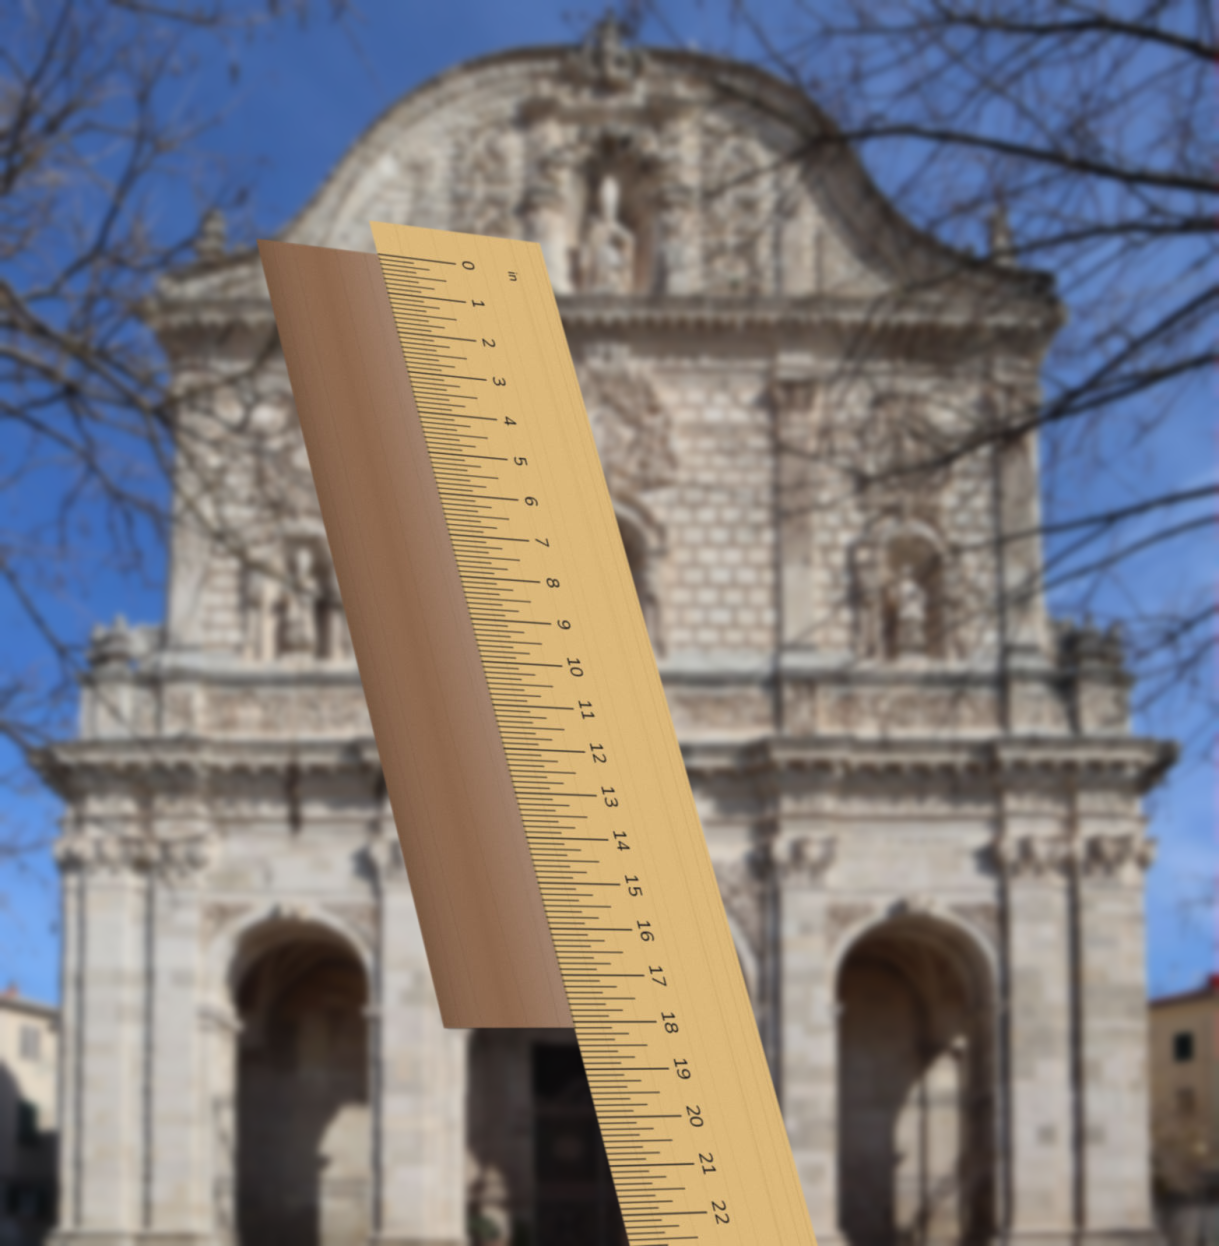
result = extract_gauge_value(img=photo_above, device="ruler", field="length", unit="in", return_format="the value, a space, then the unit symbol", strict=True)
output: 18.125 in
